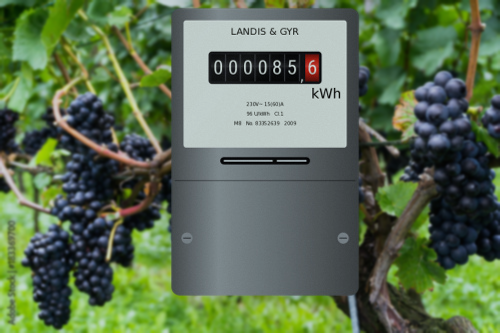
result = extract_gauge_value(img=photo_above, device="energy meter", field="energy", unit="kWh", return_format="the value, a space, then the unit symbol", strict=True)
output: 85.6 kWh
